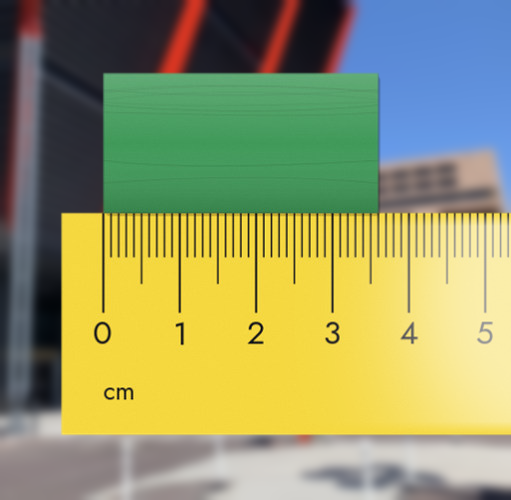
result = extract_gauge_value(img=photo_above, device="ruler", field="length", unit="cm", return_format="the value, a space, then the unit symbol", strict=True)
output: 3.6 cm
